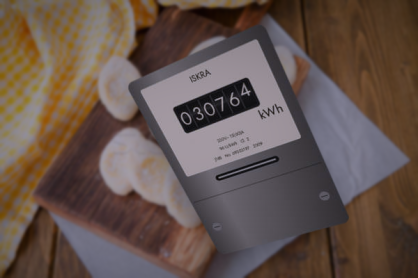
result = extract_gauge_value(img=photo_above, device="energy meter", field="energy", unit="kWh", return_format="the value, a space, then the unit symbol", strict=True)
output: 30764 kWh
